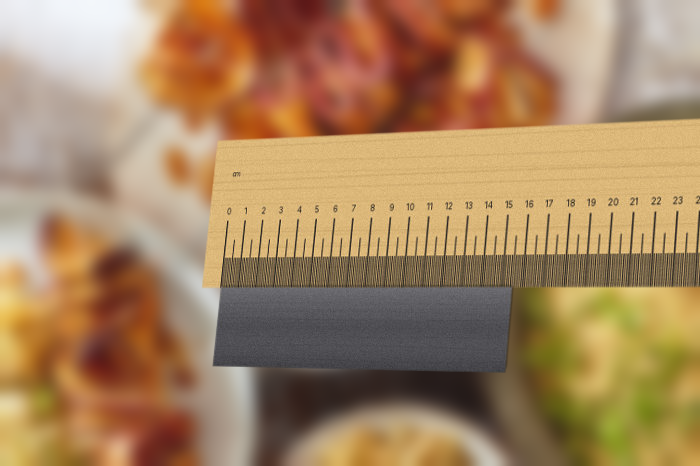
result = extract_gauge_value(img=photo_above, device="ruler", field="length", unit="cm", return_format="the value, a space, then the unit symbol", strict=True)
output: 15.5 cm
